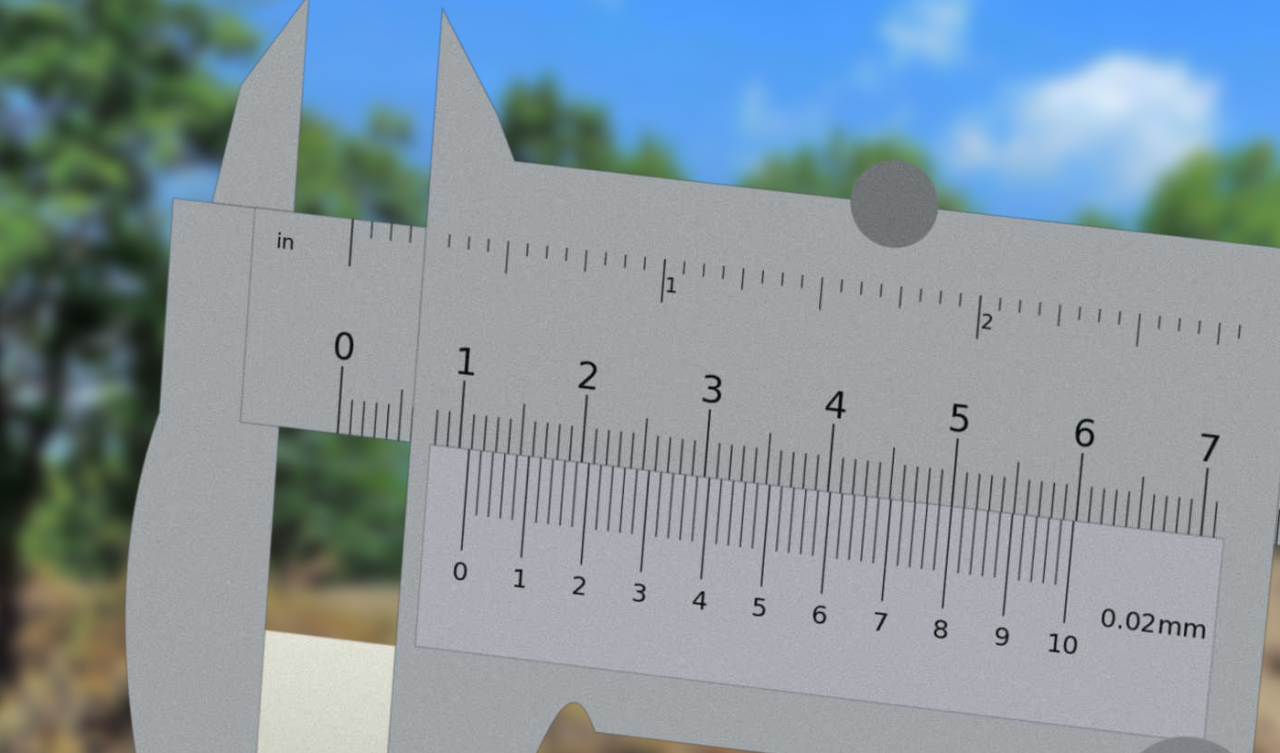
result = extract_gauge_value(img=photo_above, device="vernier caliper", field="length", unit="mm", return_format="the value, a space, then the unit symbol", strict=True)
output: 10.8 mm
